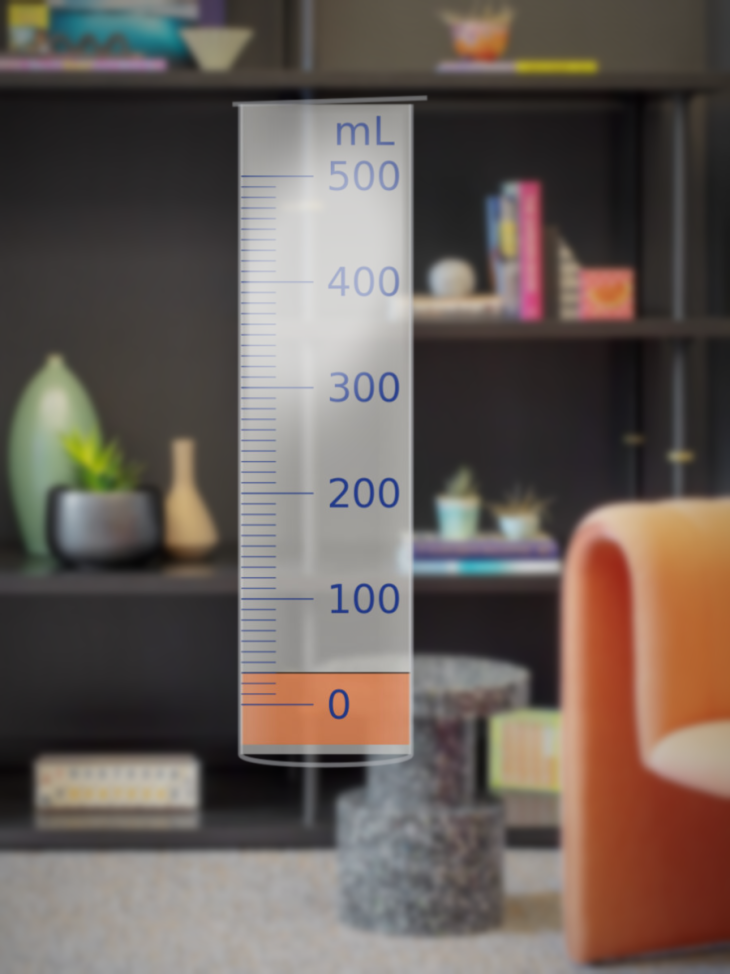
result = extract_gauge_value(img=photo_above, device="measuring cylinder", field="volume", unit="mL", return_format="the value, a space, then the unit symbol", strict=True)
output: 30 mL
